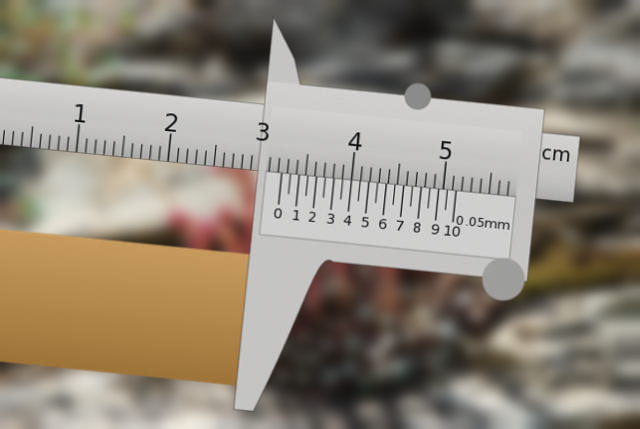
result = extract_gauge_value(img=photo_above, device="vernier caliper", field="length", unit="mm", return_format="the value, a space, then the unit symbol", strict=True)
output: 32.4 mm
